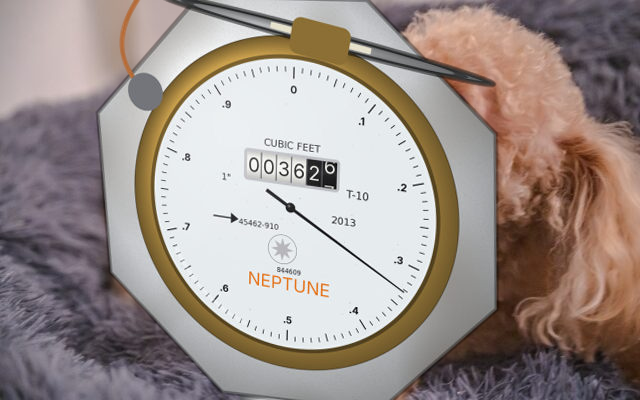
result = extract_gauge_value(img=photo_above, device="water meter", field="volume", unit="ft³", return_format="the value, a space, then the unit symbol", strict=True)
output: 3626.33 ft³
